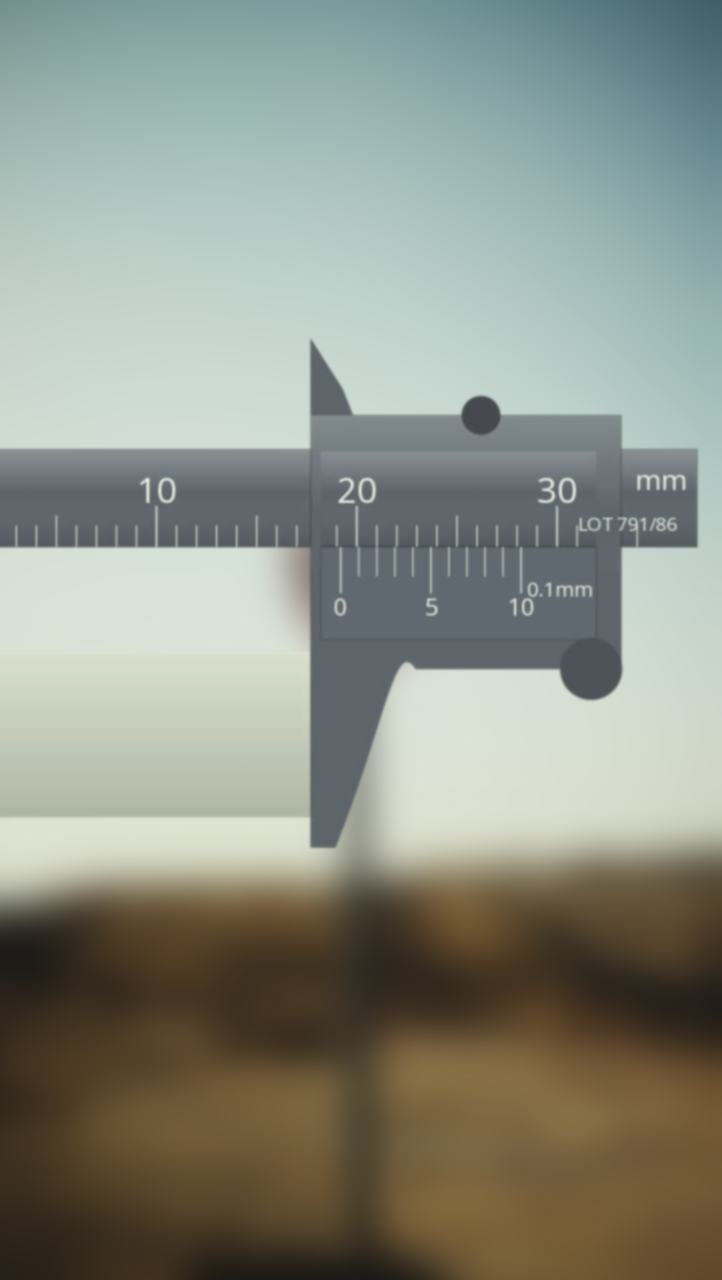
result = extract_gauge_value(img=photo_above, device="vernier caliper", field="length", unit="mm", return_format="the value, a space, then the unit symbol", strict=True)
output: 19.2 mm
